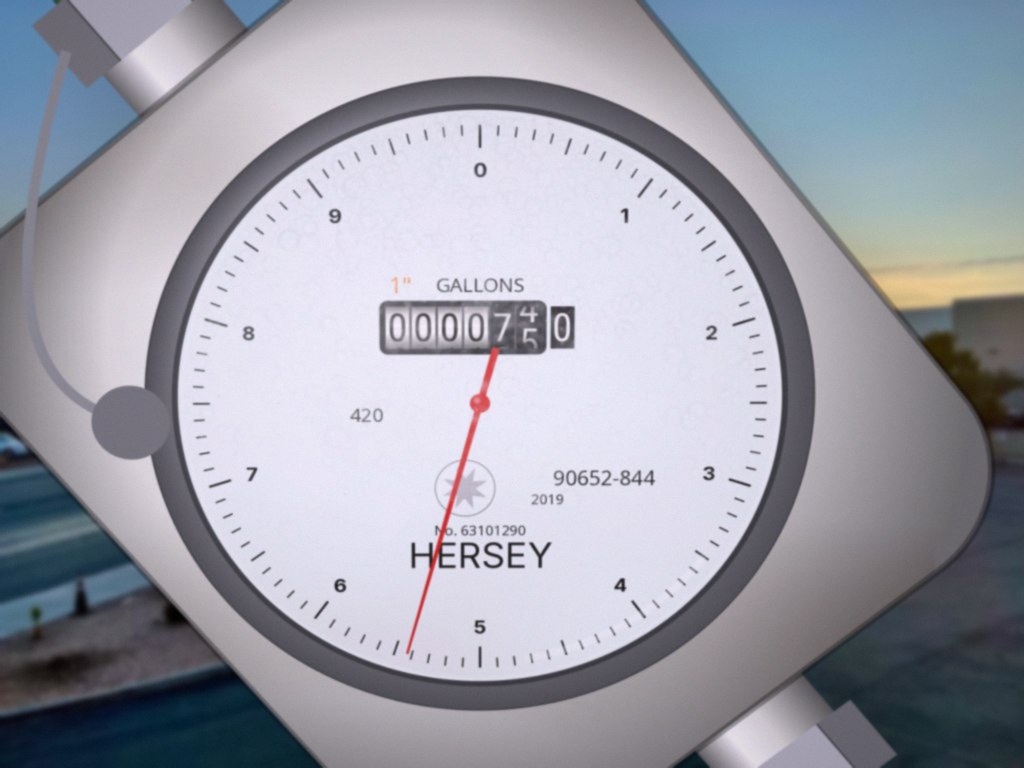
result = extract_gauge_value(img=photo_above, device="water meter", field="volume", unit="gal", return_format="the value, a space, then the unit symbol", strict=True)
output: 745.4 gal
